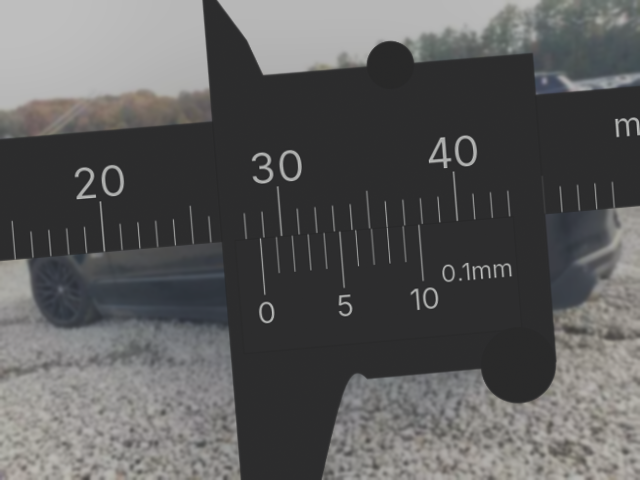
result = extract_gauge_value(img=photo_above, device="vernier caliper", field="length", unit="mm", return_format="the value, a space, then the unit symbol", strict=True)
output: 28.8 mm
